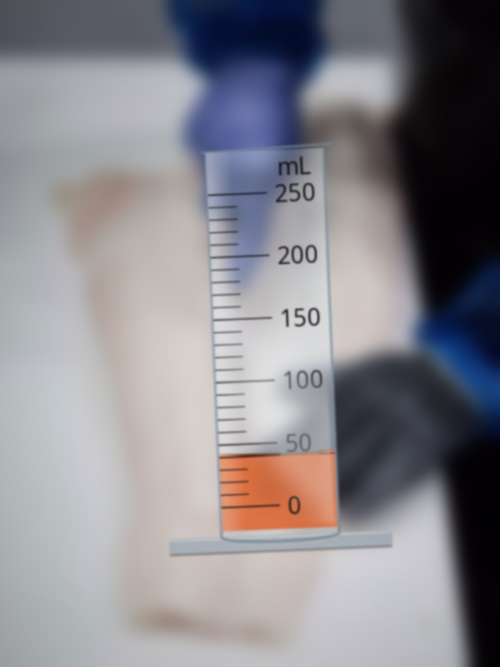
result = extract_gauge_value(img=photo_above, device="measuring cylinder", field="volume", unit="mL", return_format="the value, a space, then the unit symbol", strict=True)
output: 40 mL
